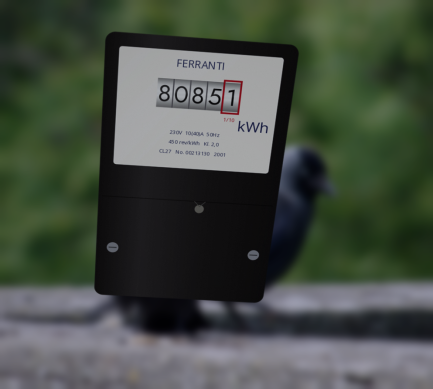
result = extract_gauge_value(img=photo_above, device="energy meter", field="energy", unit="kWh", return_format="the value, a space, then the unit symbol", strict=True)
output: 8085.1 kWh
